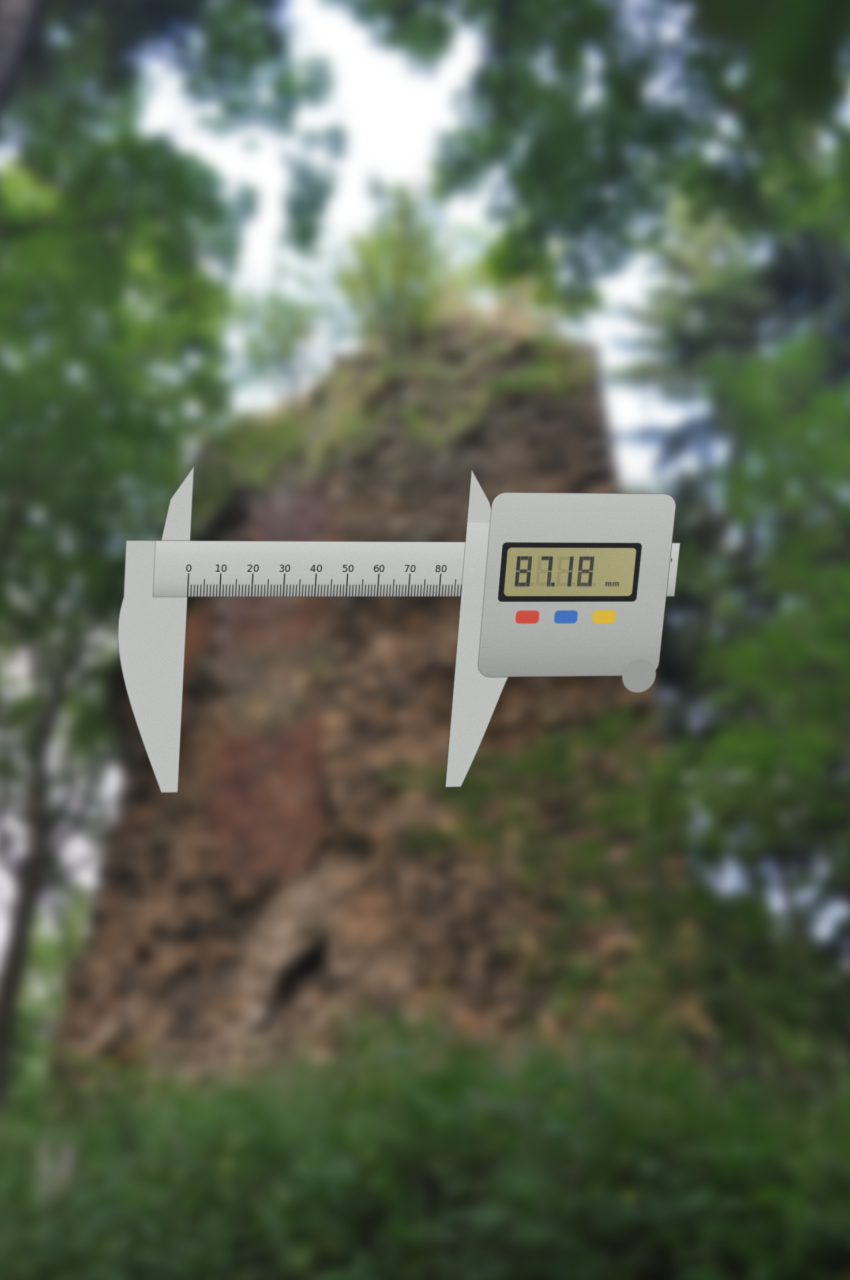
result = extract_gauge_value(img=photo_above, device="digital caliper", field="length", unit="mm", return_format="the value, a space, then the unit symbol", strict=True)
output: 87.18 mm
